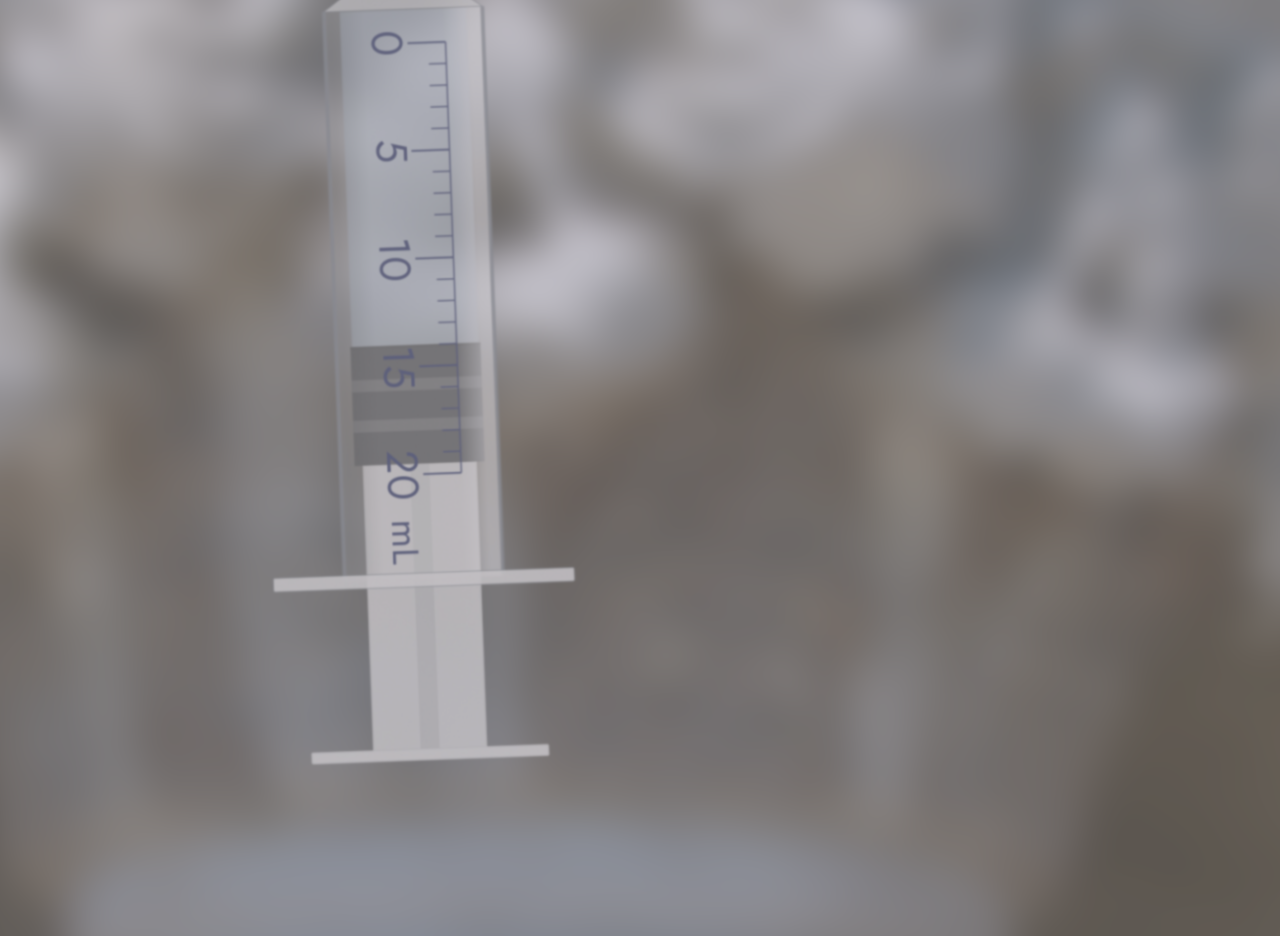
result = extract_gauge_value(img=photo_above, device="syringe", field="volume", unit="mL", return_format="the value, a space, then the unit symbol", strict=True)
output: 14 mL
